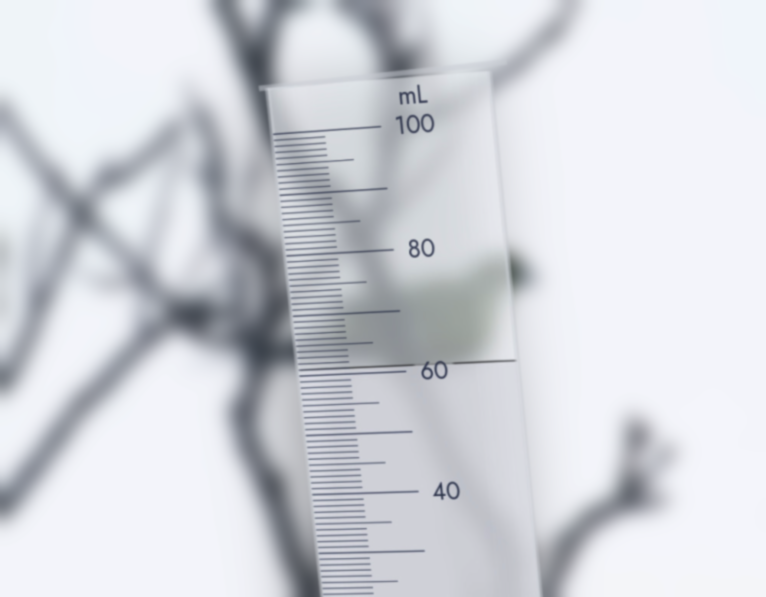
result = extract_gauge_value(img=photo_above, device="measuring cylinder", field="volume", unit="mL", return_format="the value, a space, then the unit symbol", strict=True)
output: 61 mL
